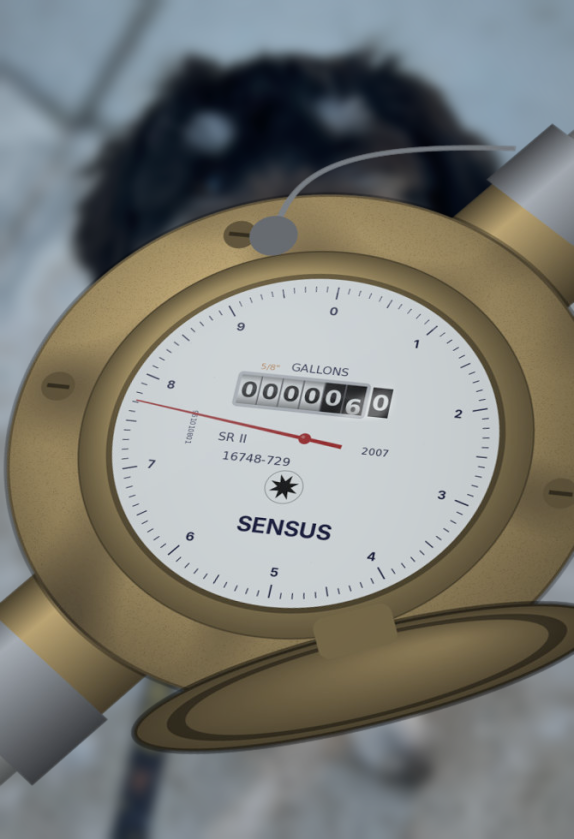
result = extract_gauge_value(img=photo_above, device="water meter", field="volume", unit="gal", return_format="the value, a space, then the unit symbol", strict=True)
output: 57.7 gal
